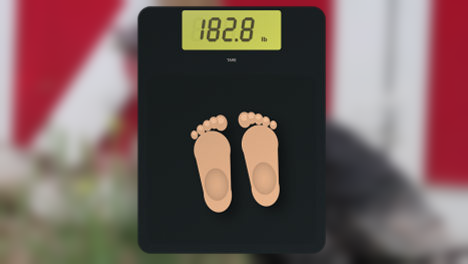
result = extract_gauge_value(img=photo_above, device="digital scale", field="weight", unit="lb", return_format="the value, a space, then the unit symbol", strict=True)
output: 182.8 lb
